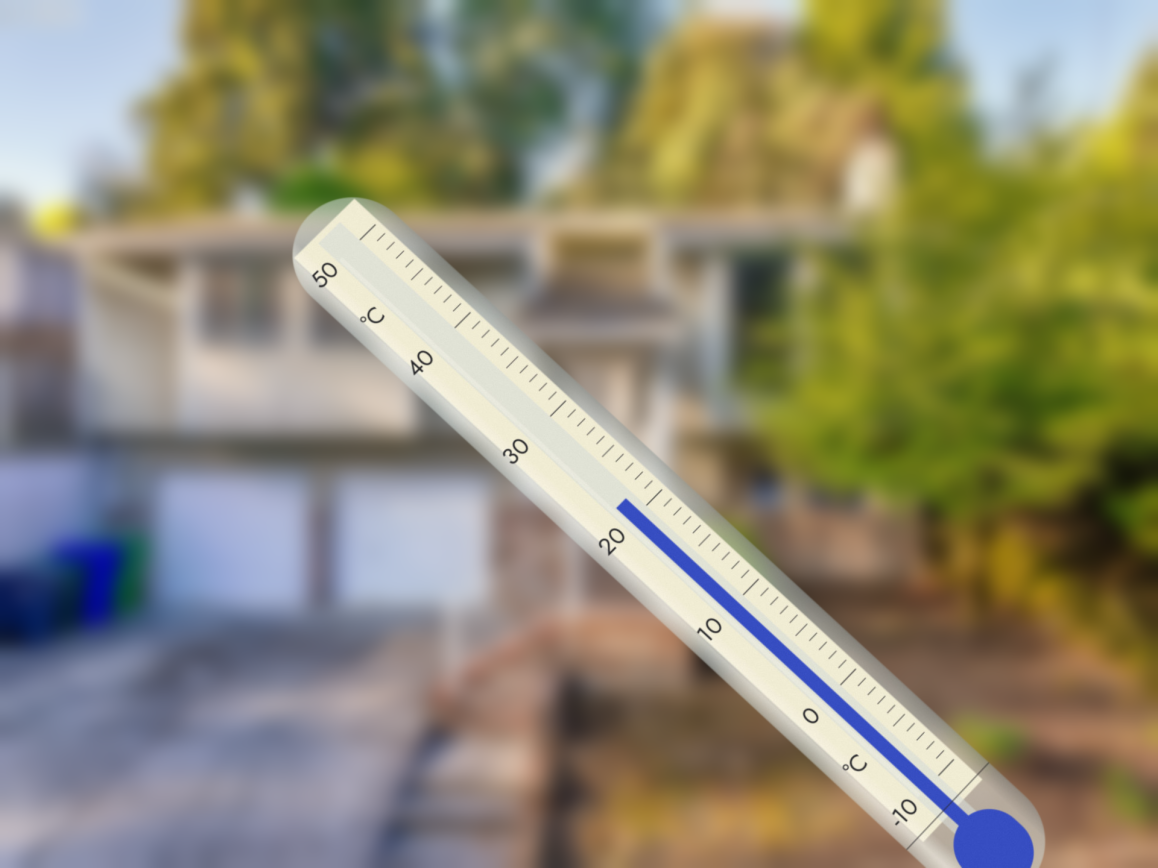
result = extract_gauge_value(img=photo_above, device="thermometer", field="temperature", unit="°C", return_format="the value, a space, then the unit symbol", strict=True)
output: 21.5 °C
